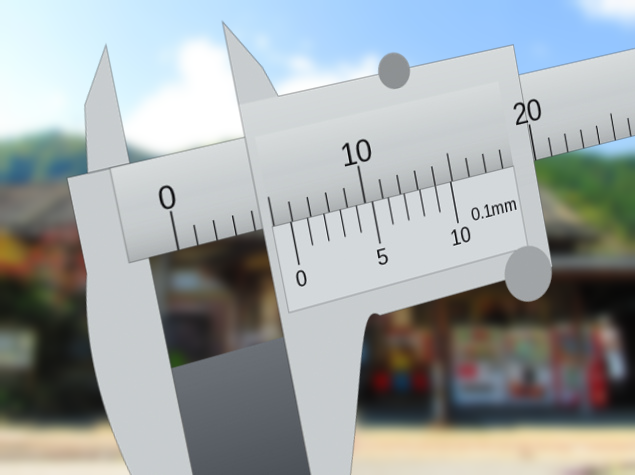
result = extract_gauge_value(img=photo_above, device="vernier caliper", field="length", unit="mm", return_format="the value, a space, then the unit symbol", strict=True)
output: 5.9 mm
